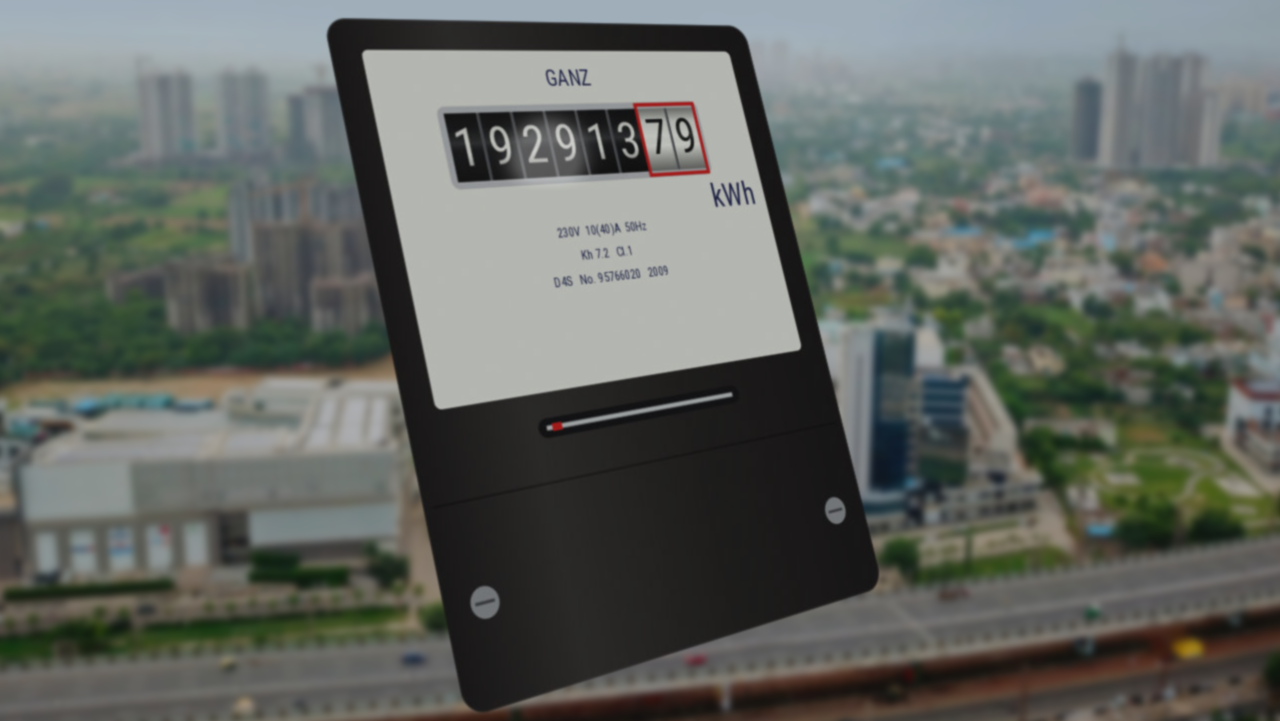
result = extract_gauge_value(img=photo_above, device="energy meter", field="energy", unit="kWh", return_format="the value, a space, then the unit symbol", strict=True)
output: 192913.79 kWh
